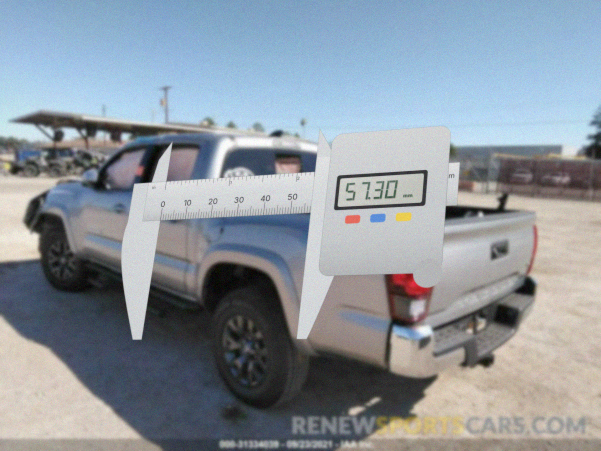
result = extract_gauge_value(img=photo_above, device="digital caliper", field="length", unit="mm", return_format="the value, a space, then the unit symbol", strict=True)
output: 57.30 mm
